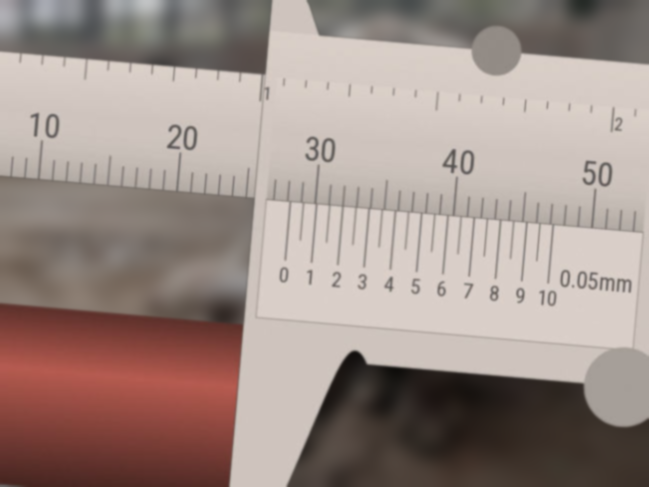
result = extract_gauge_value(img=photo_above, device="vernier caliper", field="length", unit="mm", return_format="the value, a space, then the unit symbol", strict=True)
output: 28.2 mm
